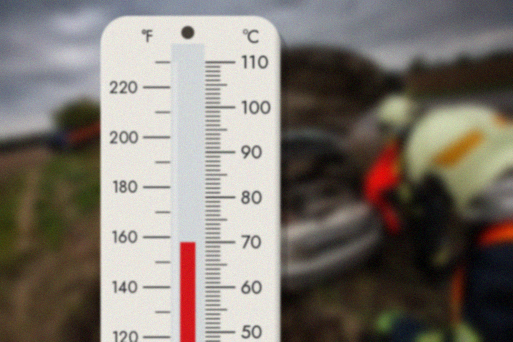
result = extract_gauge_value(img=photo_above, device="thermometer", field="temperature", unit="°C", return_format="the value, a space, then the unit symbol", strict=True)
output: 70 °C
